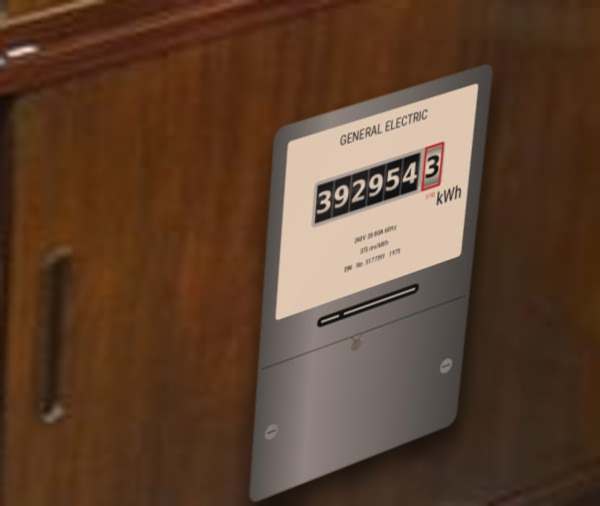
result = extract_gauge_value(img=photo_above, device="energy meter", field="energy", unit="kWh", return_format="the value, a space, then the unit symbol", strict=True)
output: 392954.3 kWh
